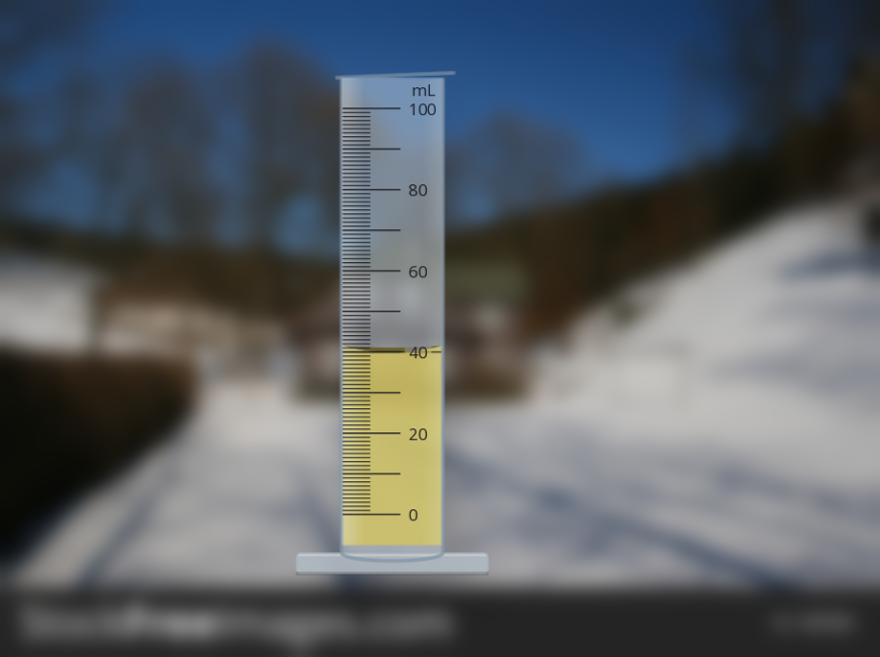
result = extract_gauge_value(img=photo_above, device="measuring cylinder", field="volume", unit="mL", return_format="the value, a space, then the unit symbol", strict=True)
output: 40 mL
